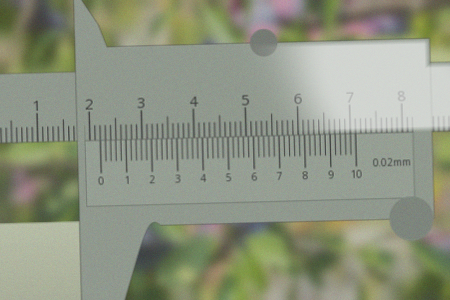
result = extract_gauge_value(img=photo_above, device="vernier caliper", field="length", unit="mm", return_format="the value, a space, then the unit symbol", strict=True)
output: 22.0 mm
